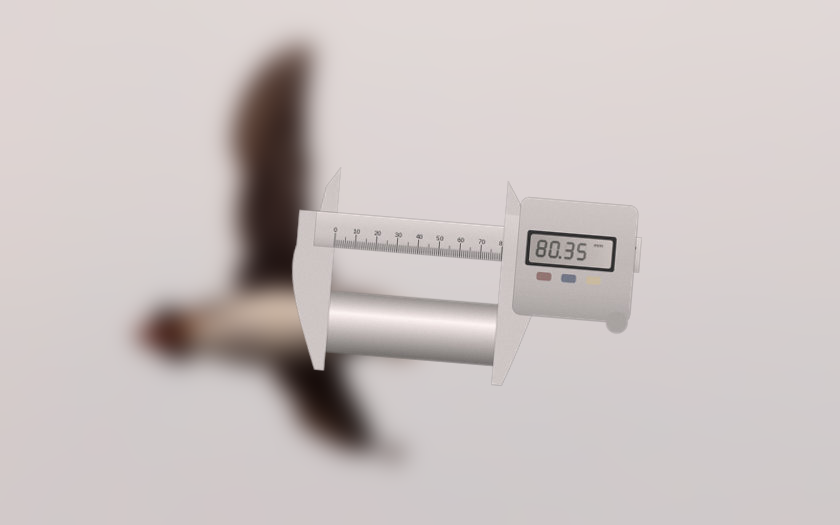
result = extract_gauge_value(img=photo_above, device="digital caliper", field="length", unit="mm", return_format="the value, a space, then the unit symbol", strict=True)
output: 80.35 mm
